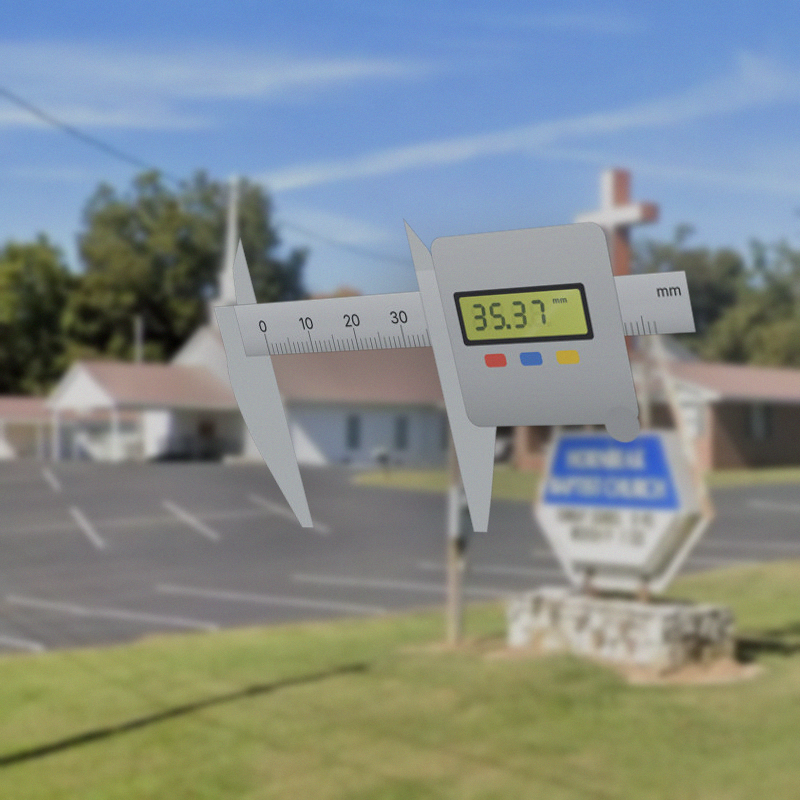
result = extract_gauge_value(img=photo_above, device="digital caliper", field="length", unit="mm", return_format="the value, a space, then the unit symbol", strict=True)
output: 35.37 mm
